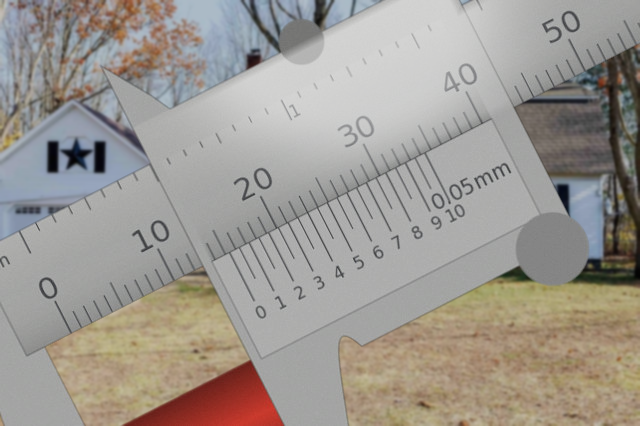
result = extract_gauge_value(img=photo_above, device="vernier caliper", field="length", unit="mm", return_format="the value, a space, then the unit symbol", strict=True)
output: 15.4 mm
